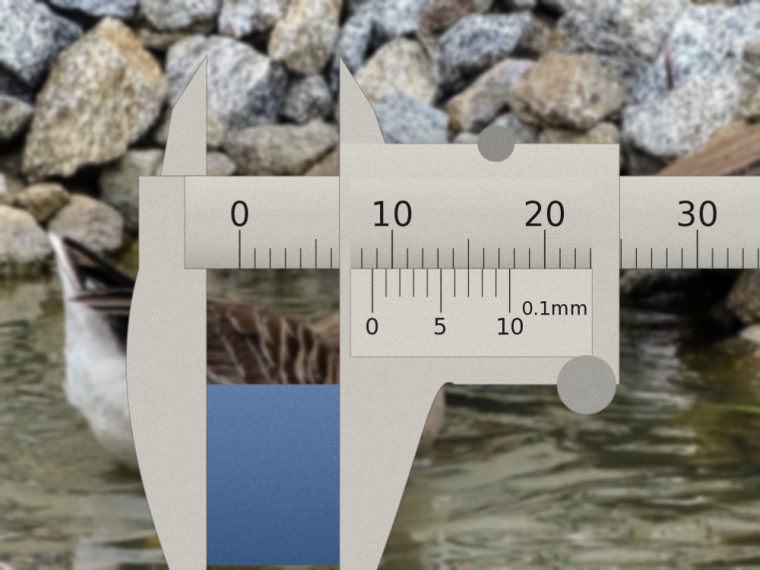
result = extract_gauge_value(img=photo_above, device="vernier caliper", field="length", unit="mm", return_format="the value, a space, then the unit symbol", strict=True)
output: 8.7 mm
